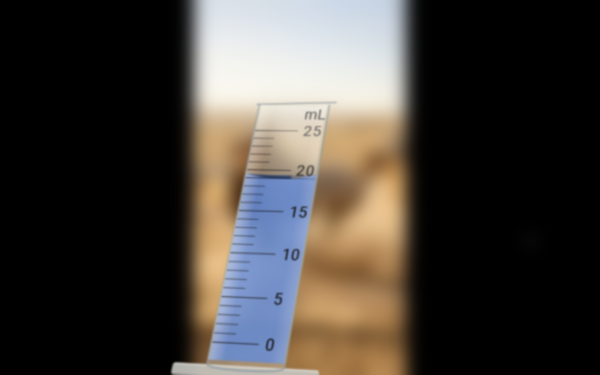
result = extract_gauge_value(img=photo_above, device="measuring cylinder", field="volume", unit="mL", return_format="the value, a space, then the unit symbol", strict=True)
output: 19 mL
